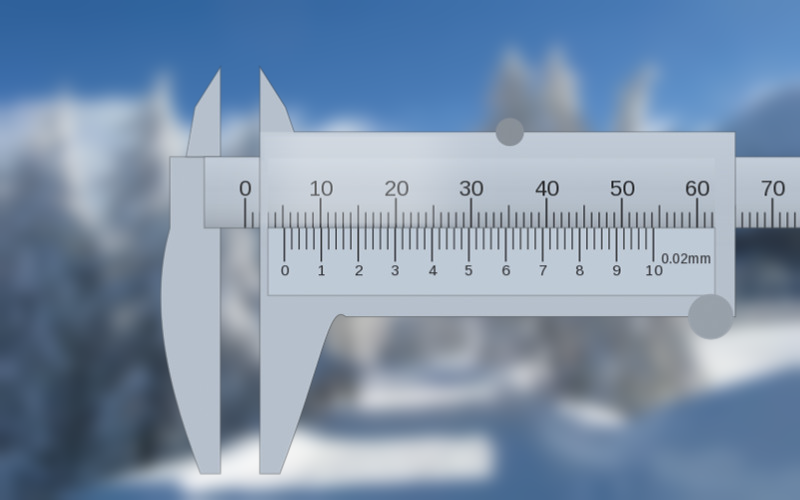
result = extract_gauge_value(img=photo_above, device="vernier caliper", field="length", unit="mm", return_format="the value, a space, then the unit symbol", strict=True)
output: 5.2 mm
